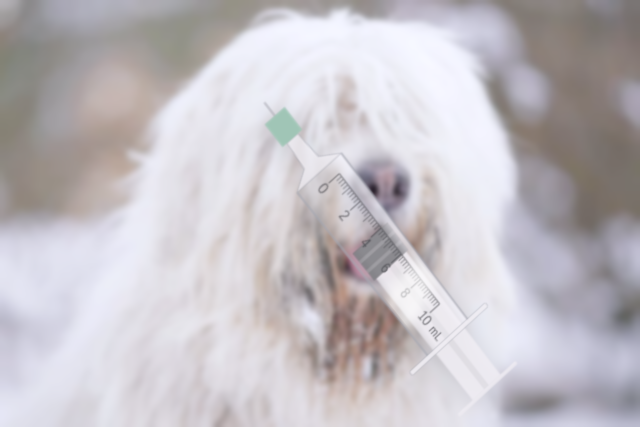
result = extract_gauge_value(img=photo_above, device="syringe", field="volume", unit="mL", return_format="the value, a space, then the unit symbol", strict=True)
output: 4 mL
